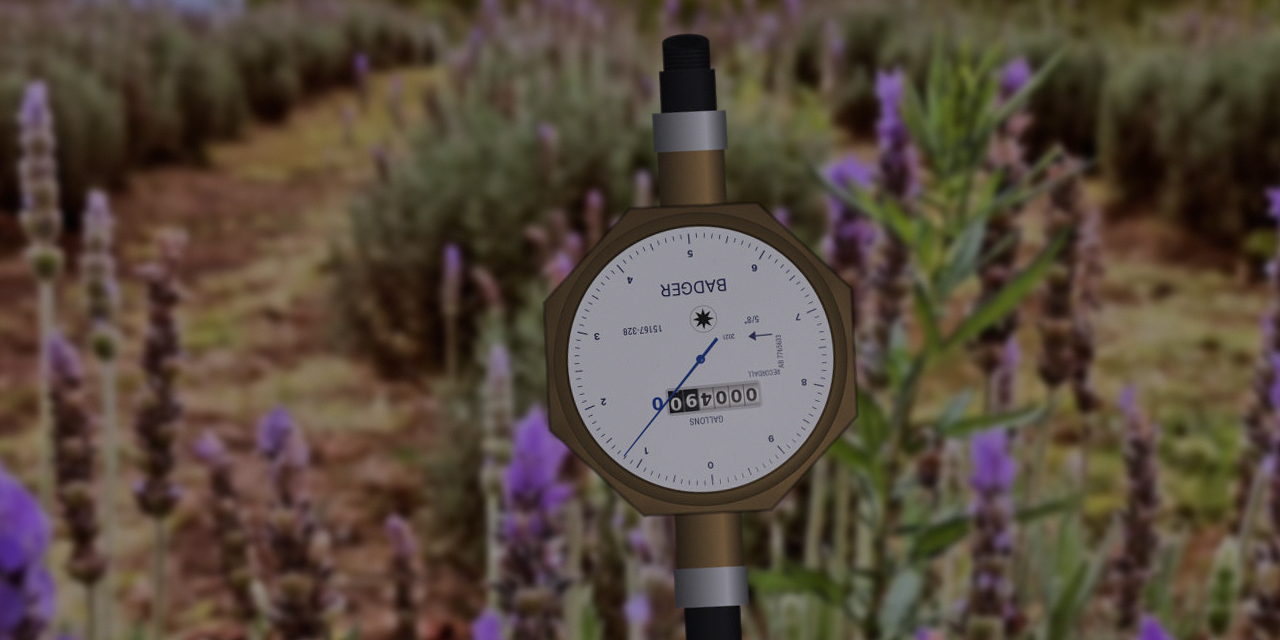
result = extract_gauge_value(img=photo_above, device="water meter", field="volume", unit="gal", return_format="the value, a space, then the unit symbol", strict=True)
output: 4901.2 gal
